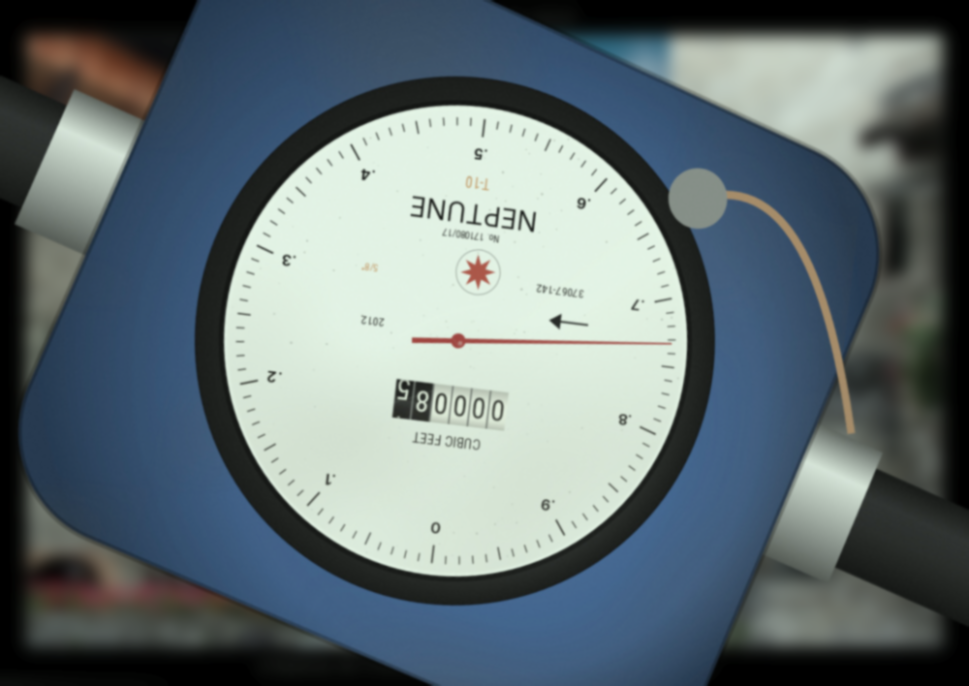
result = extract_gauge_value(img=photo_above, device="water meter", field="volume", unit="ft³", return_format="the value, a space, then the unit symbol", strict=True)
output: 84.73 ft³
